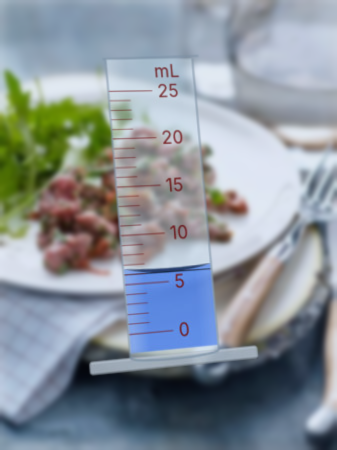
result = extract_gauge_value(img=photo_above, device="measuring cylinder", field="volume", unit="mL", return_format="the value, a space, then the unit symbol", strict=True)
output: 6 mL
